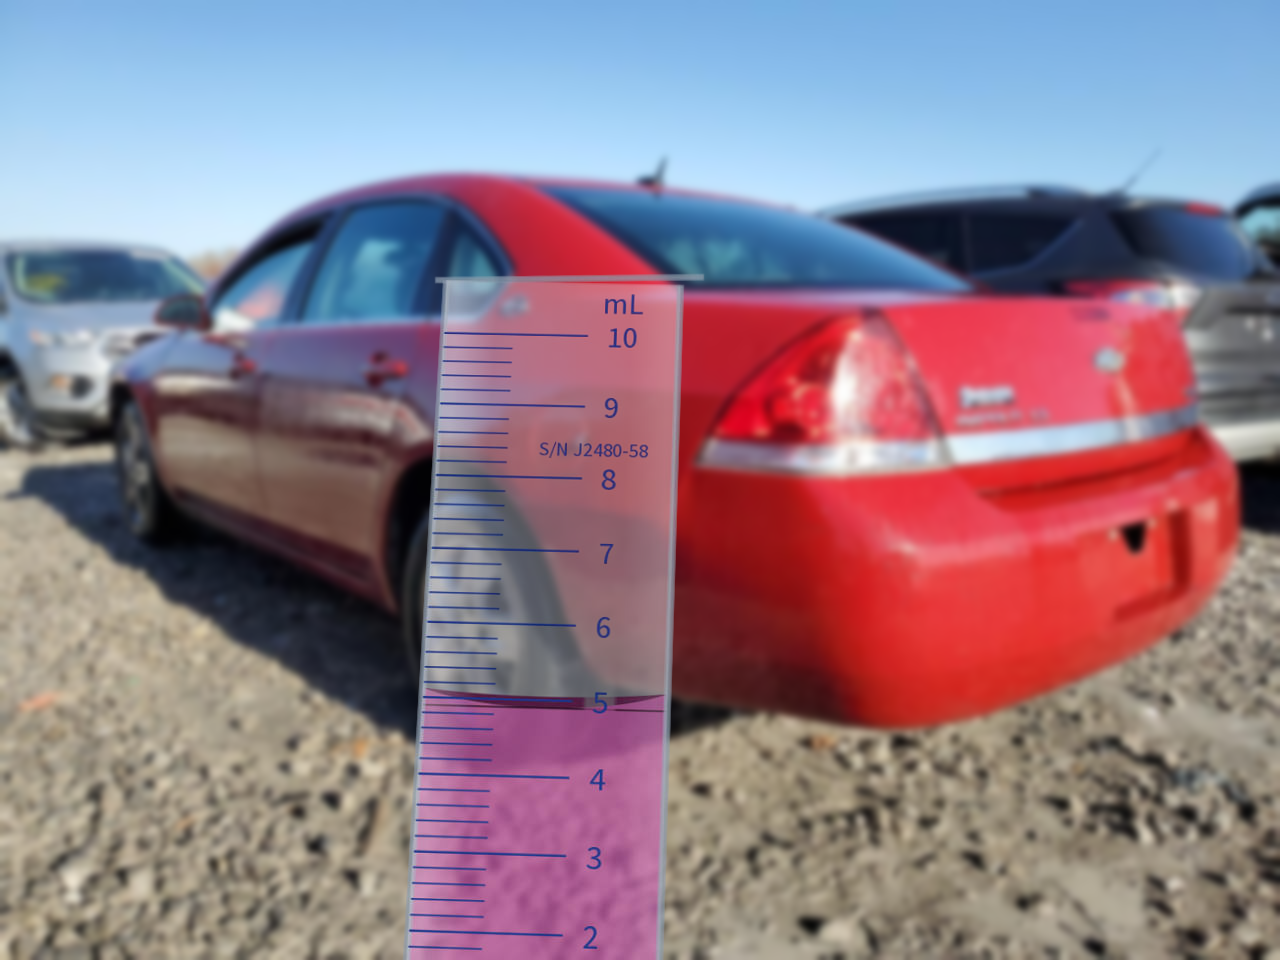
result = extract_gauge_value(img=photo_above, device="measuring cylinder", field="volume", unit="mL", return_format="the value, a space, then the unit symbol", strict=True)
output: 4.9 mL
